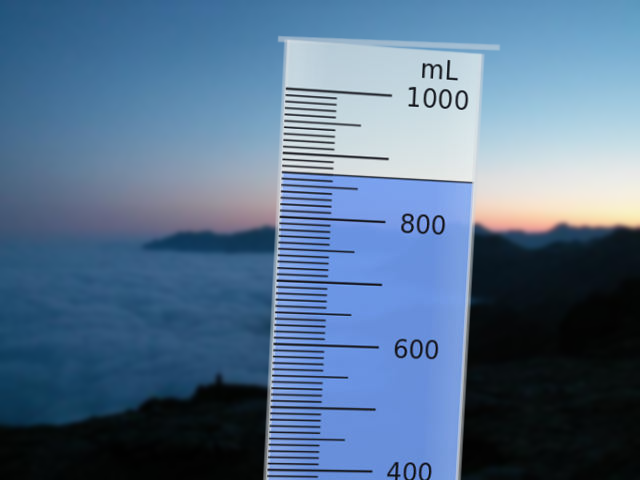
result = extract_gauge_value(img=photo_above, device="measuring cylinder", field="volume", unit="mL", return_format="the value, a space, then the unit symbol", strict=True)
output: 870 mL
